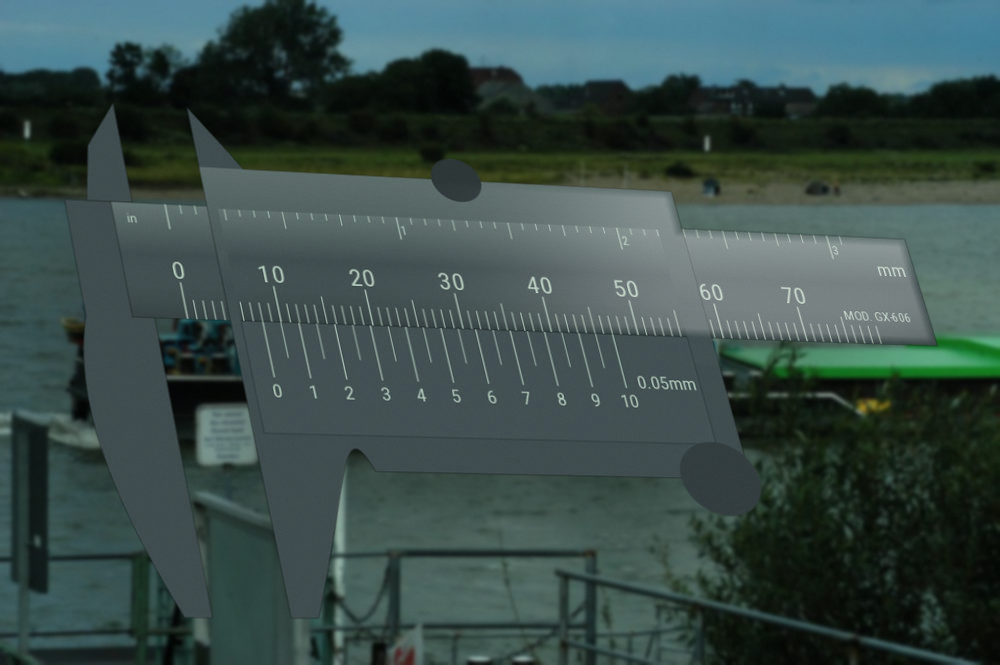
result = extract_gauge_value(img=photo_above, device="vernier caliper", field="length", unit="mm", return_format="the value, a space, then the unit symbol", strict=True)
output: 8.0 mm
